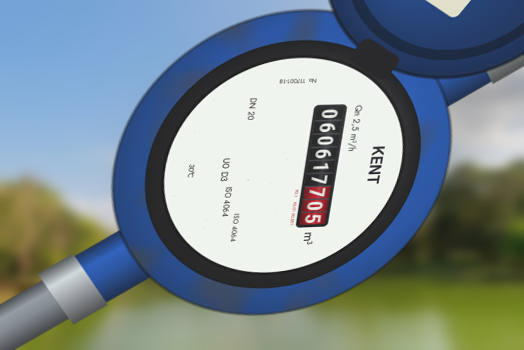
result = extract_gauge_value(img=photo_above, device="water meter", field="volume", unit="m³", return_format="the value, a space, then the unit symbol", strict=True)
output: 60617.705 m³
